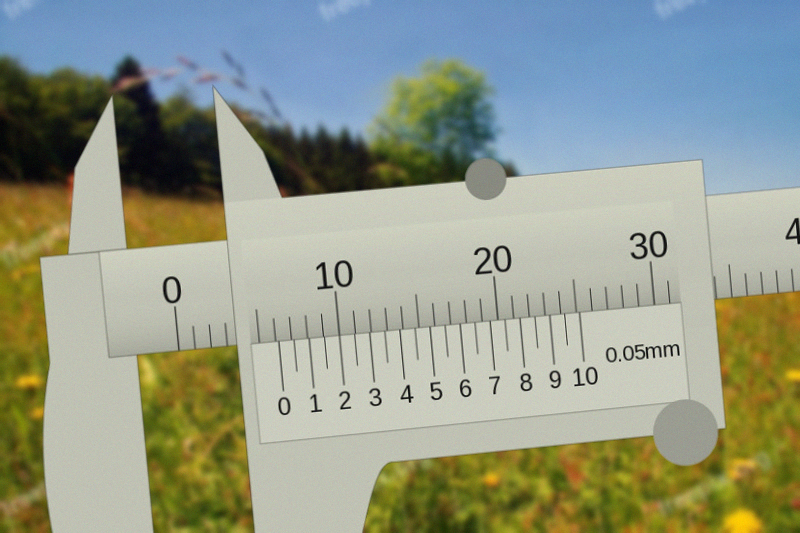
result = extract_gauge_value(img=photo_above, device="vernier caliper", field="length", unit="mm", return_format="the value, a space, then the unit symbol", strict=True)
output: 6.2 mm
